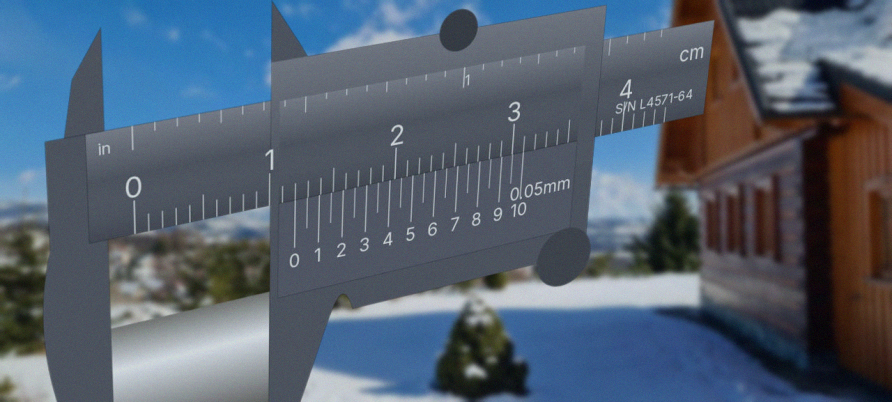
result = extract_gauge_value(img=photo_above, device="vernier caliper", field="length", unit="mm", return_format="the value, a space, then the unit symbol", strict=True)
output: 12.0 mm
